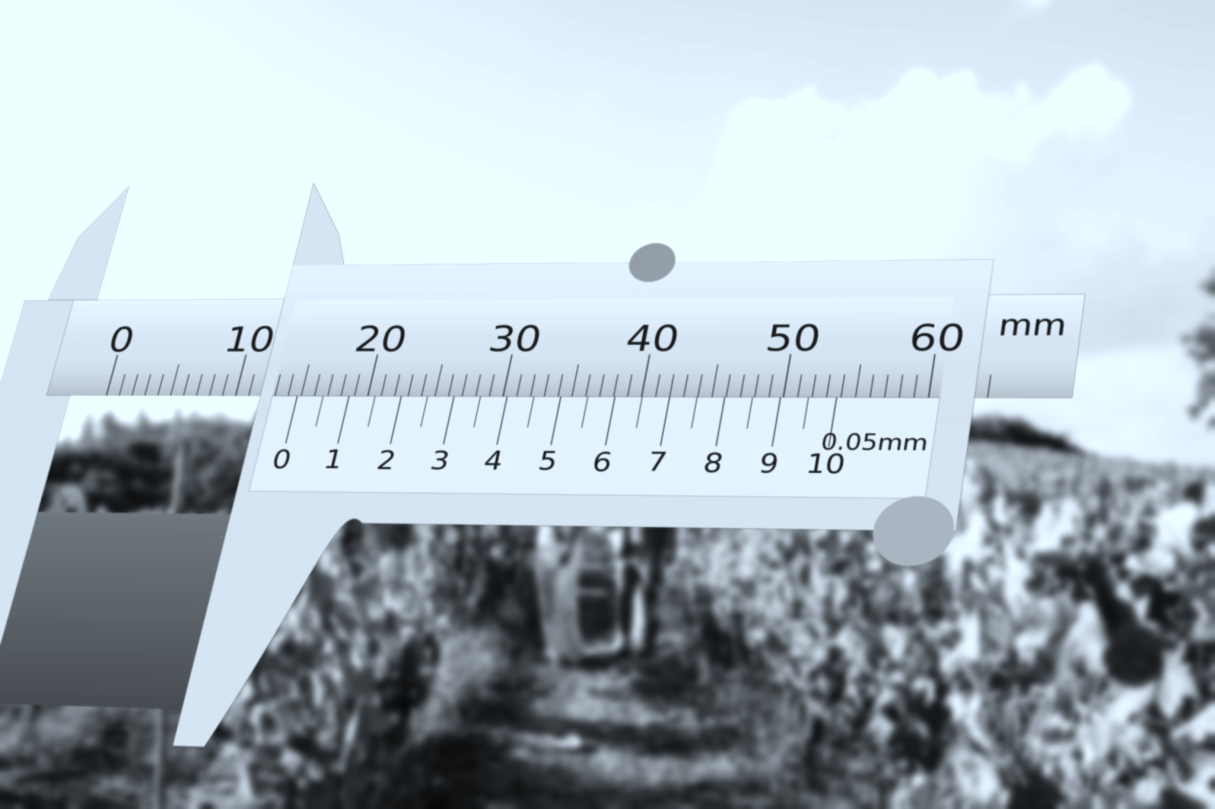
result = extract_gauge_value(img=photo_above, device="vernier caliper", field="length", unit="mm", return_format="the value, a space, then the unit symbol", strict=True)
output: 14.7 mm
